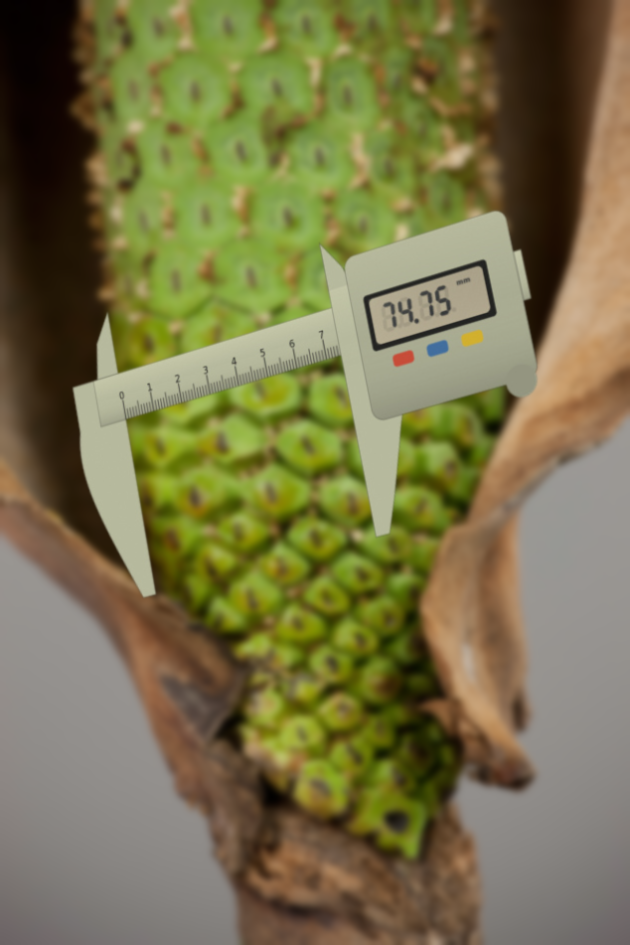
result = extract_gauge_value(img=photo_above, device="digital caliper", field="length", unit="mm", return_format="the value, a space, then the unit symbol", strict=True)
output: 74.75 mm
